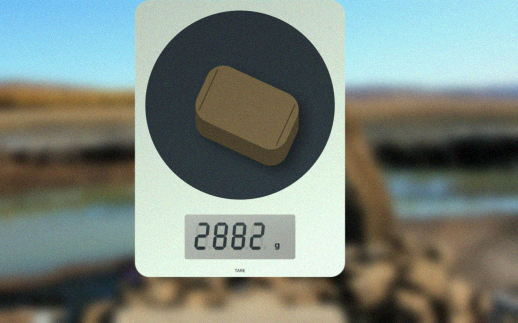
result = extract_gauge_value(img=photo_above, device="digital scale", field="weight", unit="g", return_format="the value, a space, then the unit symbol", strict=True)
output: 2882 g
